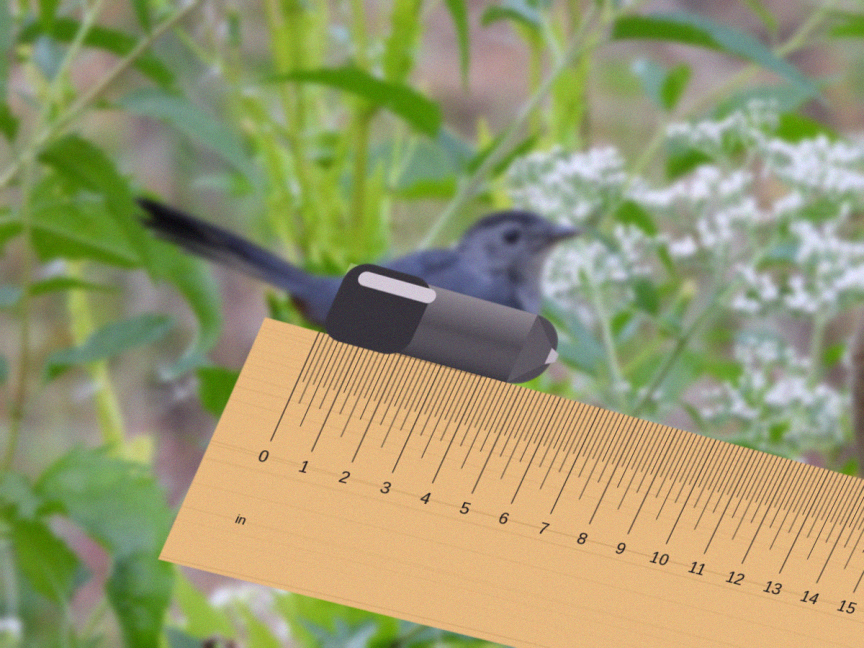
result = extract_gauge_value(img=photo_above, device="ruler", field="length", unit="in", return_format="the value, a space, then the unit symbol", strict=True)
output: 5.5 in
